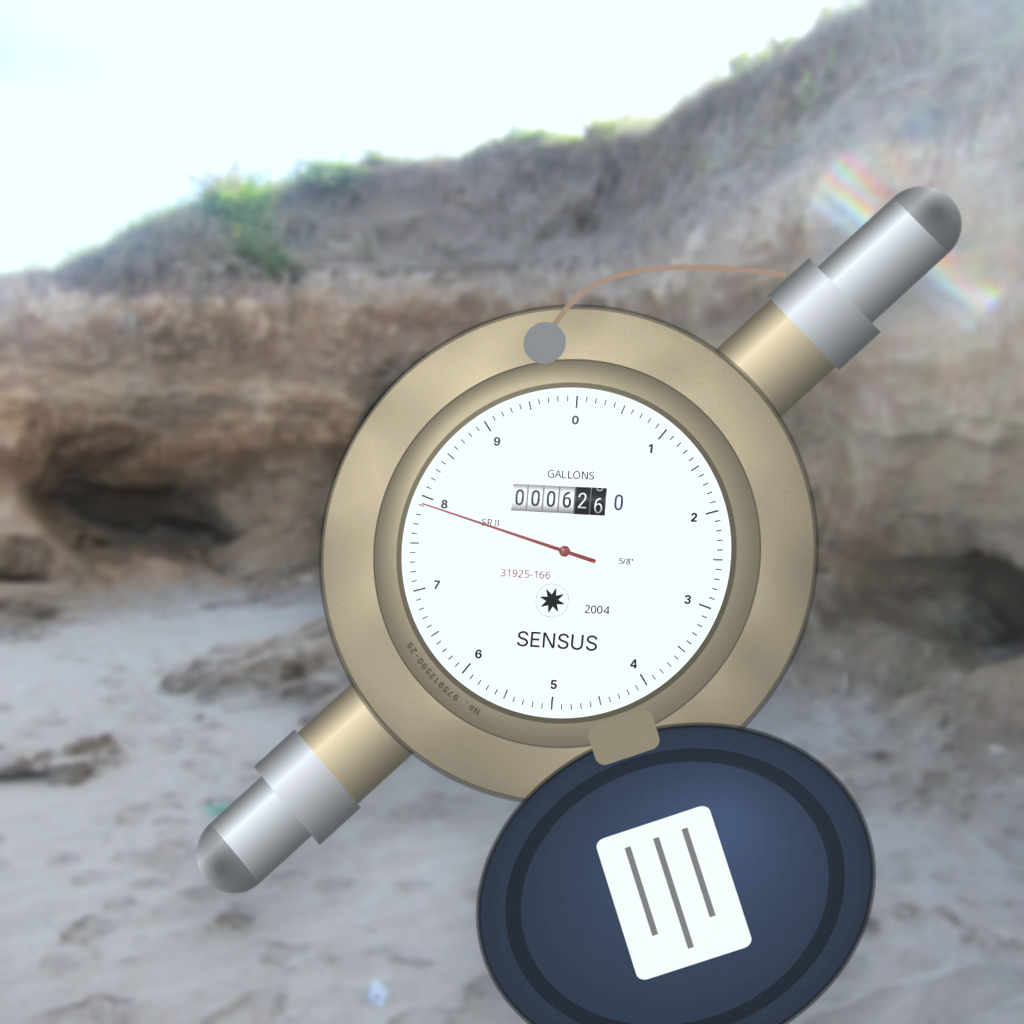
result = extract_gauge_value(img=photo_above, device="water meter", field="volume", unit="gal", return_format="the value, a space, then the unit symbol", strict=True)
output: 6257.9 gal
